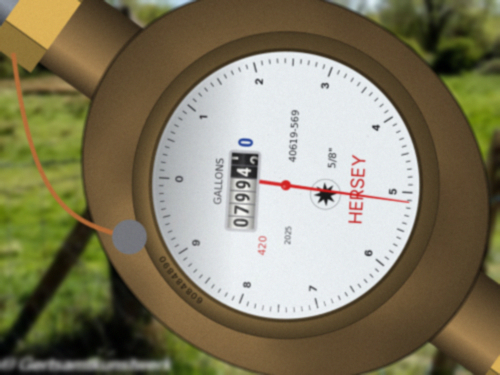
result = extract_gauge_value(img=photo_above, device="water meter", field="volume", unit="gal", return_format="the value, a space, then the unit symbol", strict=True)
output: 799415.1 gal
